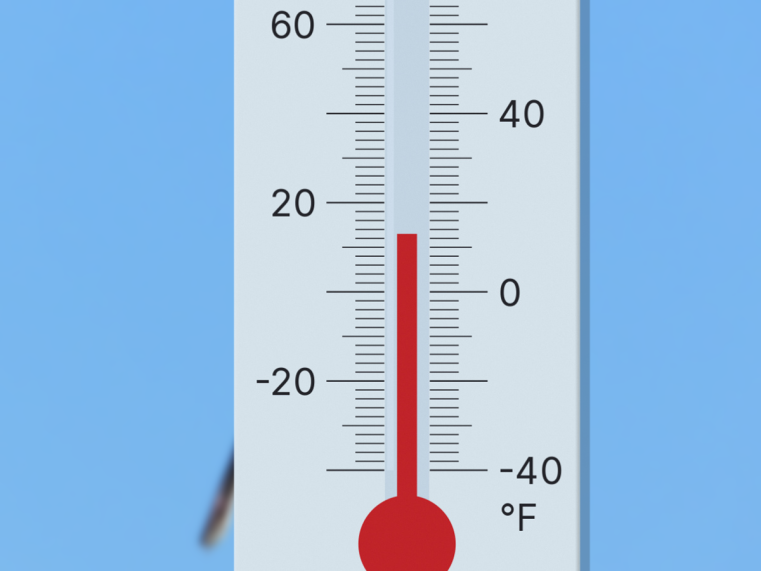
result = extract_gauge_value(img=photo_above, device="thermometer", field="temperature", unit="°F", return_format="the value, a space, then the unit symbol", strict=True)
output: 13 °F
